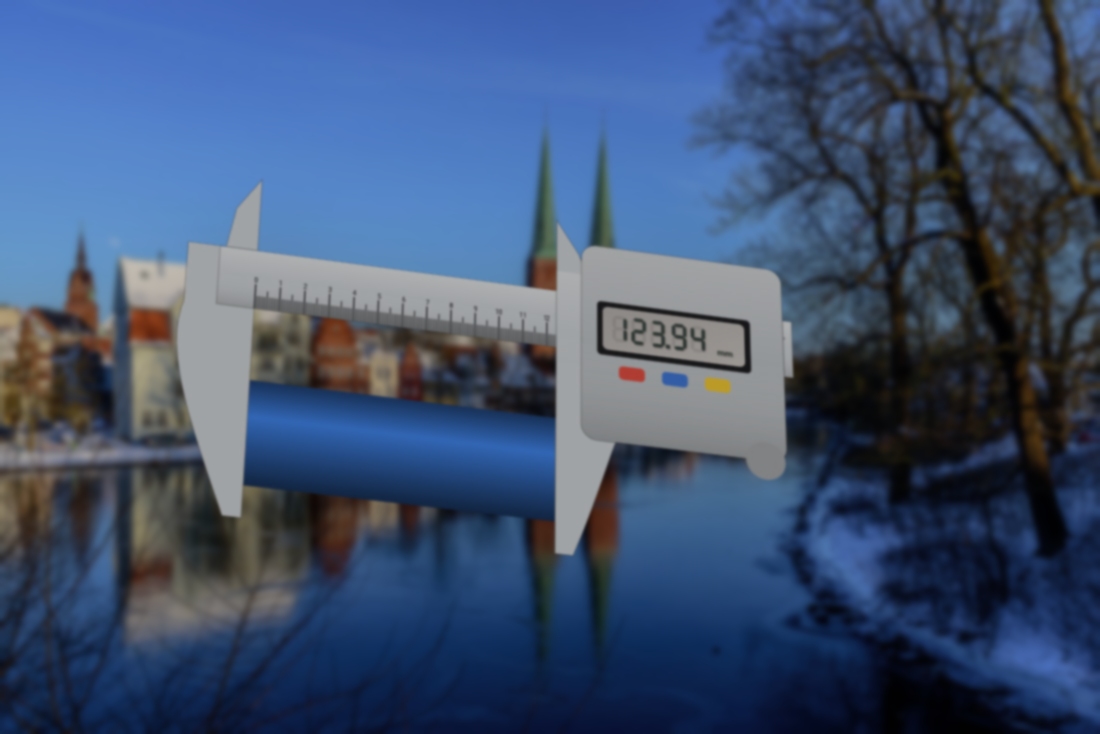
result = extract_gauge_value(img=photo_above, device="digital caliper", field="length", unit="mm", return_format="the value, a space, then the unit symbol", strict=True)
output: 123.94 mm
